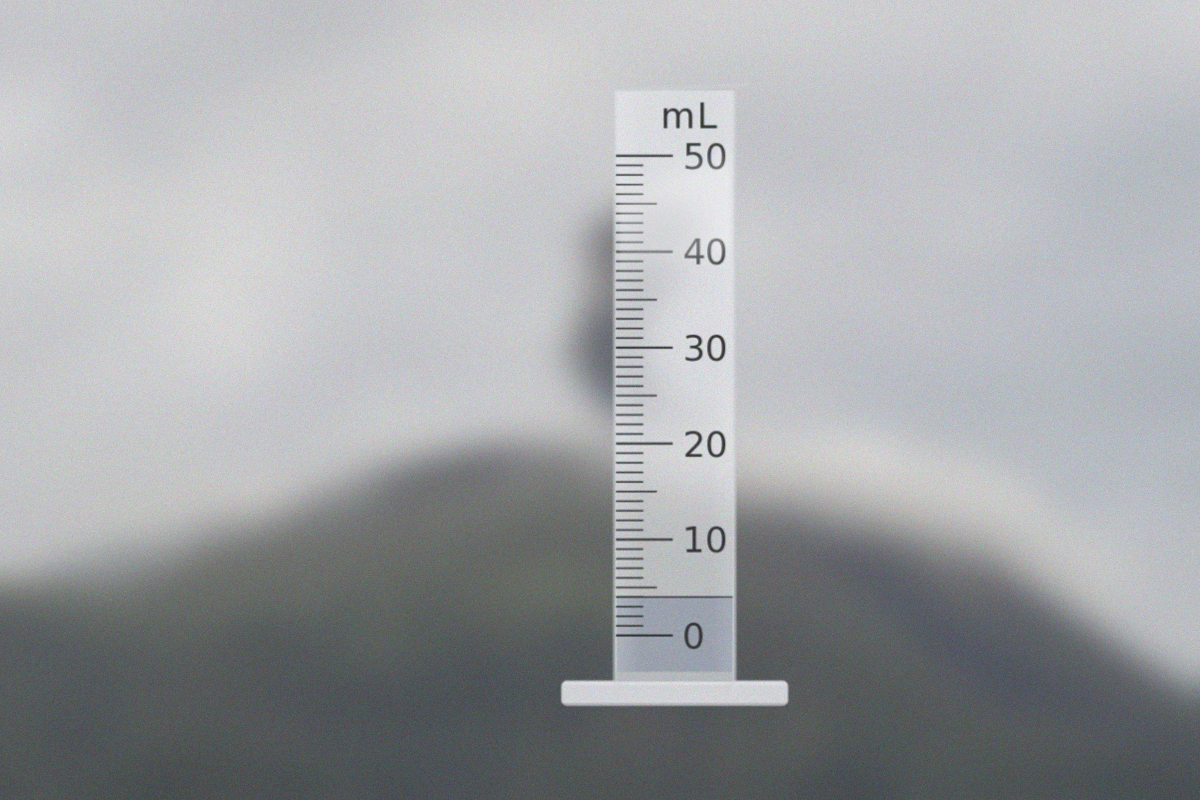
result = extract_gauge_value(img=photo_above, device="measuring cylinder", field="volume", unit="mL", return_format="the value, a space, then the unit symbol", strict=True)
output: 4 mL
